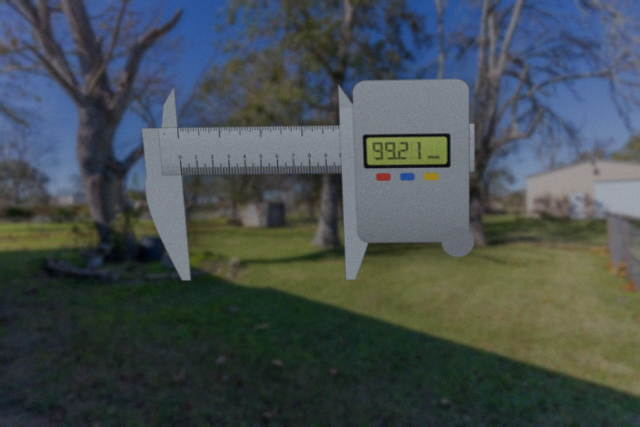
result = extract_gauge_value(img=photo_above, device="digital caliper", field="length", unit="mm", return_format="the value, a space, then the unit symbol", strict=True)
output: 99.21 mm
